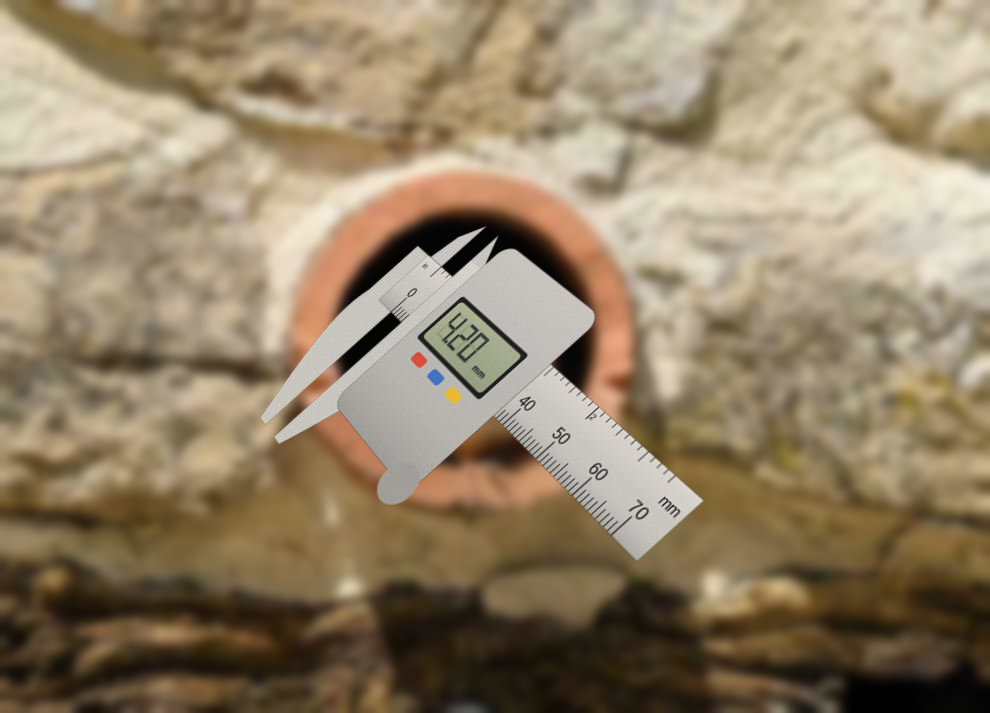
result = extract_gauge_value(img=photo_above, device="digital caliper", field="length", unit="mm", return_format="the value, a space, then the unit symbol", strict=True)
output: 4.20 mm
